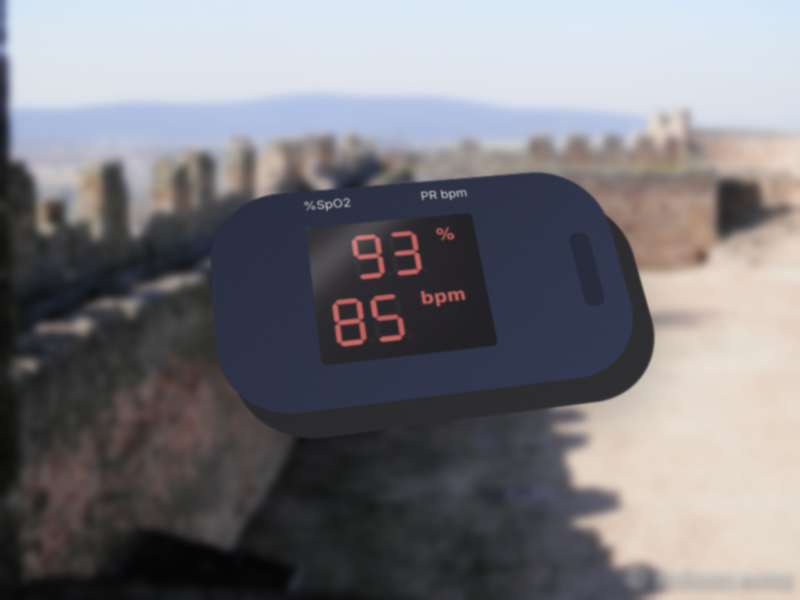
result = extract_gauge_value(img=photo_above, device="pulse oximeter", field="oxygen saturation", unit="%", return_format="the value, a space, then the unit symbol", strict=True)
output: 93 %
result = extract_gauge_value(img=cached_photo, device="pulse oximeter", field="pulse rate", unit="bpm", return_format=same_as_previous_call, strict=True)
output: 85 bpm
